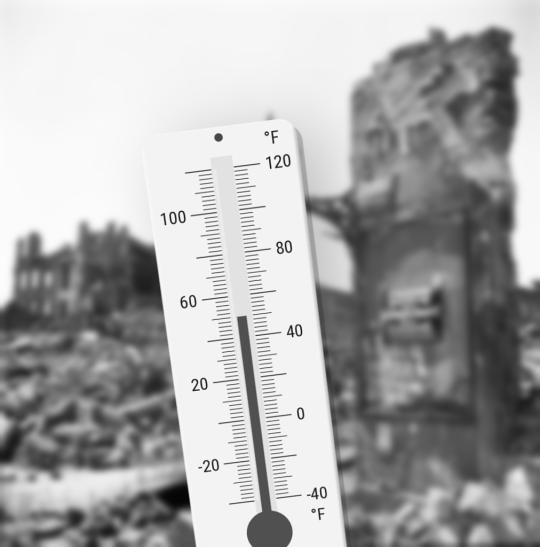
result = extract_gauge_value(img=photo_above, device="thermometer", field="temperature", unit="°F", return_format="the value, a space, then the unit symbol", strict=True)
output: 50 °F
